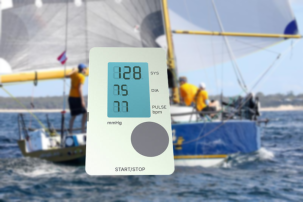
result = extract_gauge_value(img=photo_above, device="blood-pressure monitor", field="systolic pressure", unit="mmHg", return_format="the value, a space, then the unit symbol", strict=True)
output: 128 mmHg
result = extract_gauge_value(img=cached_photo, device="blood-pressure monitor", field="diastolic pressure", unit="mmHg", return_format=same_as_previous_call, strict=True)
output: 75 mmHg
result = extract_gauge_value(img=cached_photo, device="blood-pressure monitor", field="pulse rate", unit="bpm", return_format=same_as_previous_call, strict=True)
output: 77 bpm
